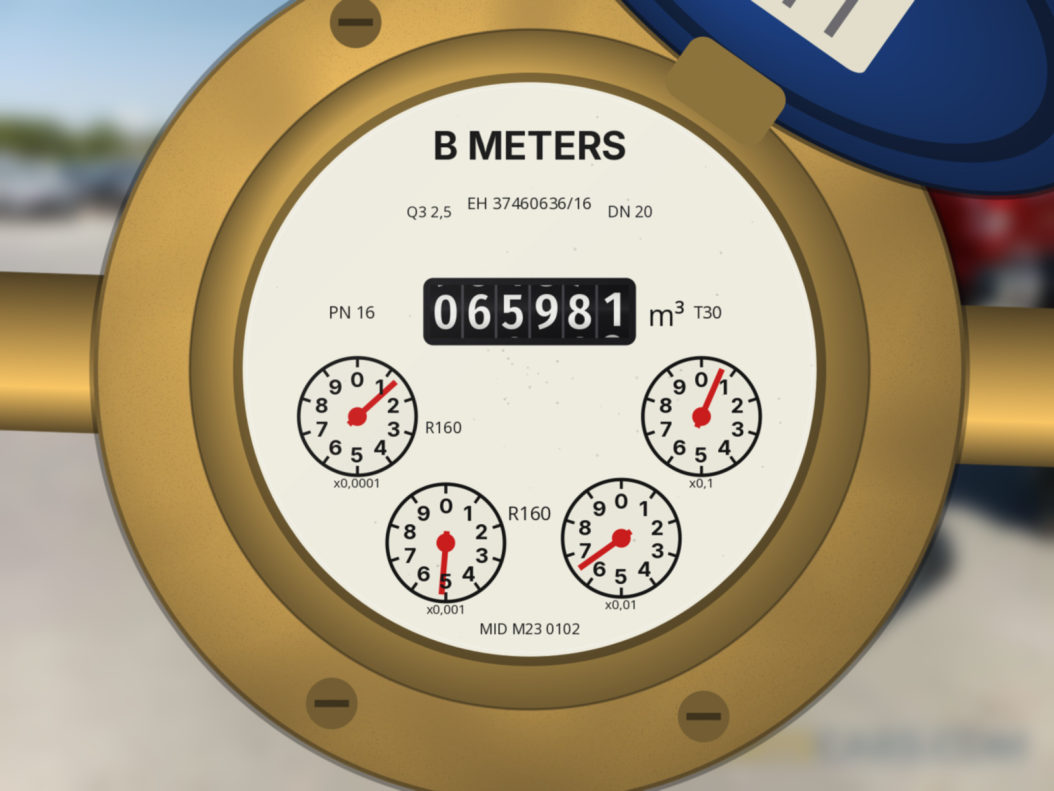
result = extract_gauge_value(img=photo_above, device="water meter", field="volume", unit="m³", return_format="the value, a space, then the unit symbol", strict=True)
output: 65981.0651 m³
